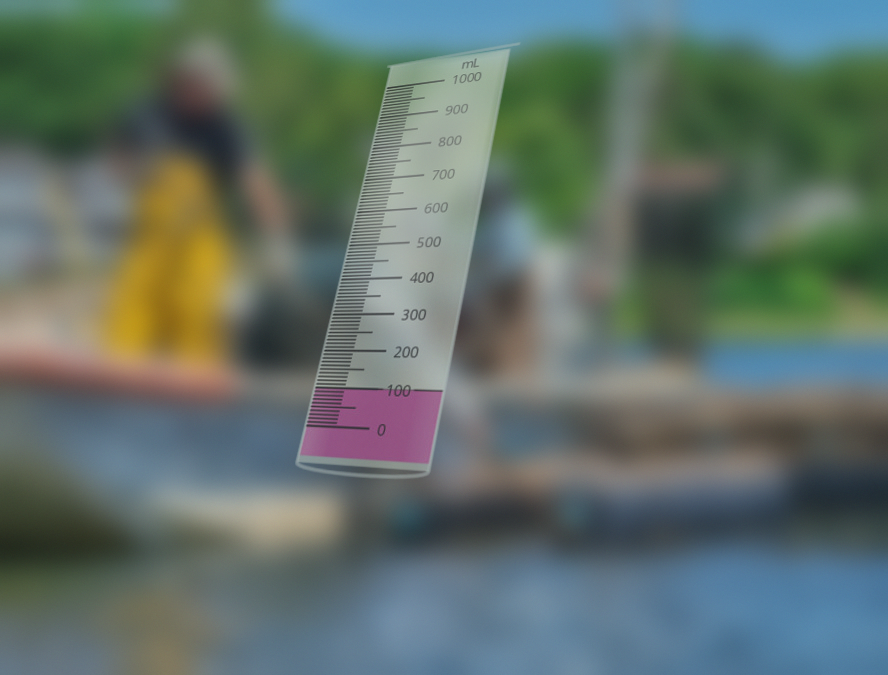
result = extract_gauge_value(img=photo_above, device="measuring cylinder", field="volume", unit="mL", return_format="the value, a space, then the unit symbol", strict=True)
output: 100 mL
